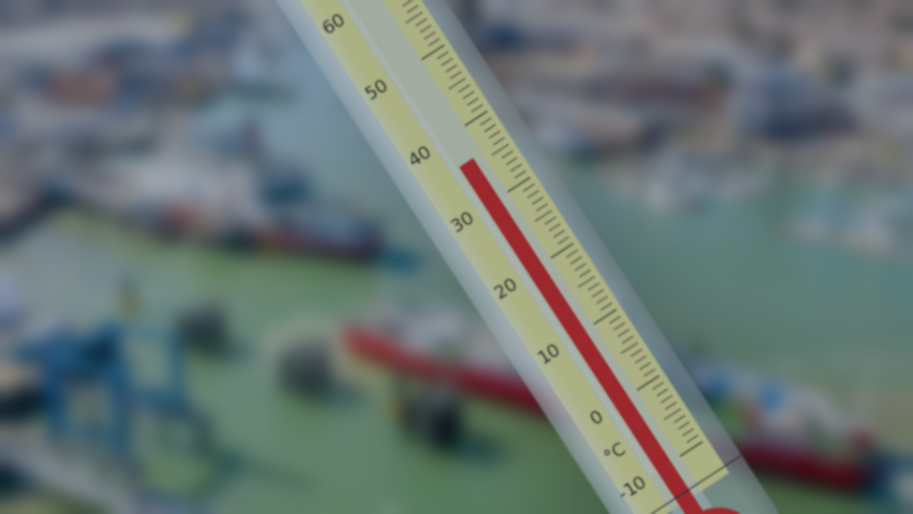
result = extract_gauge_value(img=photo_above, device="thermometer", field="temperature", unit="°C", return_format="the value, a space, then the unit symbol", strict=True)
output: 36 °C
